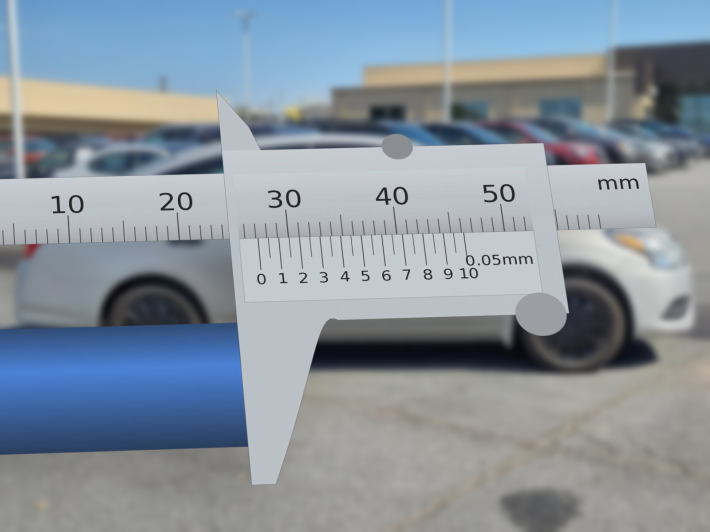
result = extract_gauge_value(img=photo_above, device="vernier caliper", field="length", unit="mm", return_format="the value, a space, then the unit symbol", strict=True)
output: 27.2 mm
